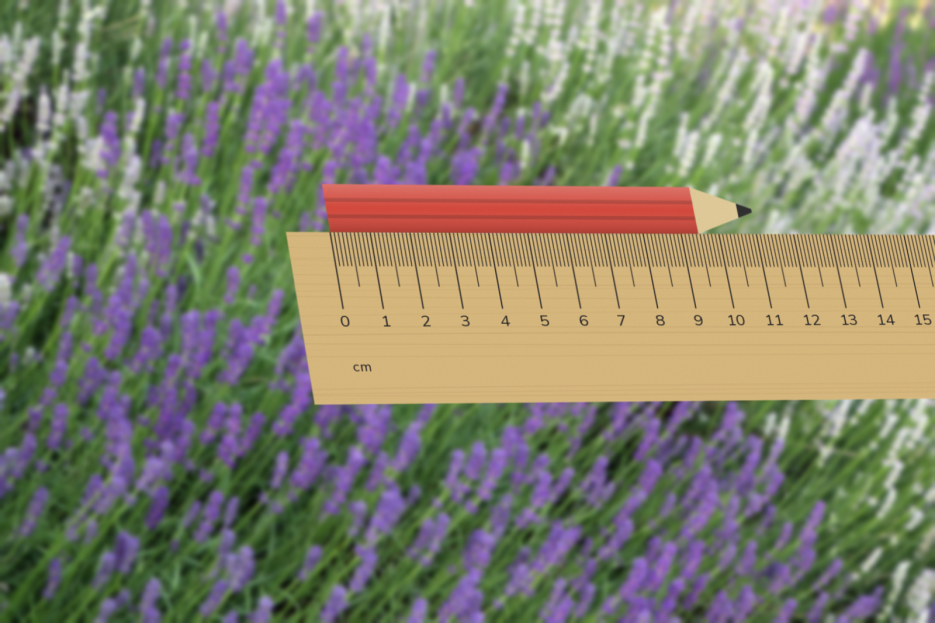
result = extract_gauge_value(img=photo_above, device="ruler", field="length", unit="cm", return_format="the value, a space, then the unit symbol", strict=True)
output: 11 cm
